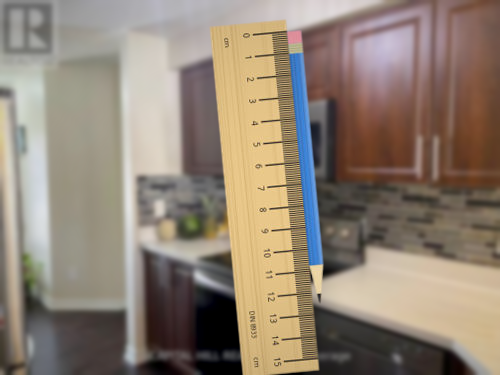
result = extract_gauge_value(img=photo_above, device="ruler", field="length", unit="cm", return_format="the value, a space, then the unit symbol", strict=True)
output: 12.5 cm
